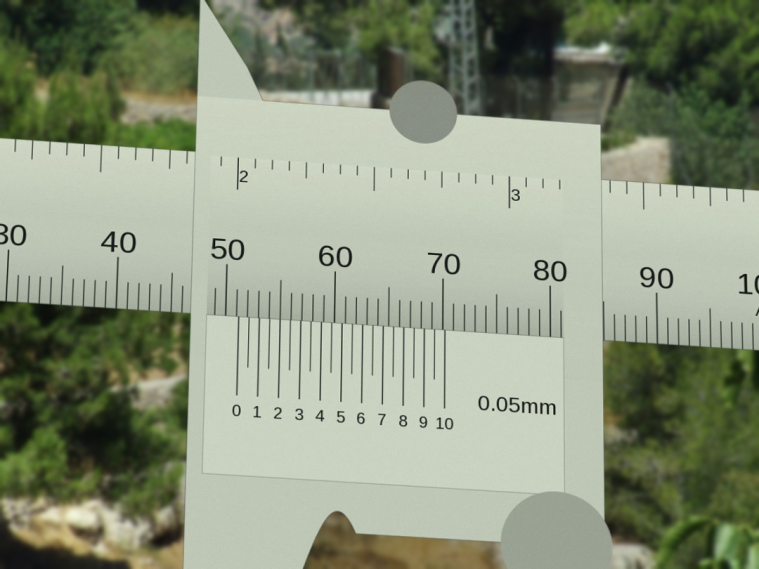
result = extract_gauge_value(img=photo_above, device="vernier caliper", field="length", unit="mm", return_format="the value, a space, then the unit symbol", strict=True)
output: 51.2 mm
